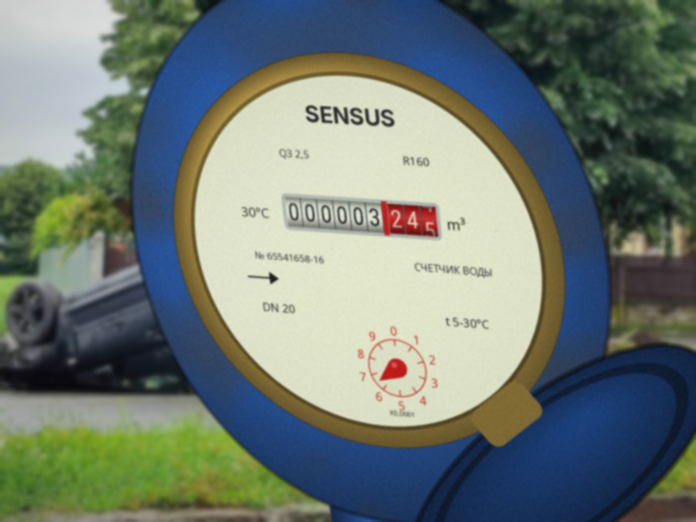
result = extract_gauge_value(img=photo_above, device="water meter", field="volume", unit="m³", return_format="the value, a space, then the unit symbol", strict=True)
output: 3.2446 m³
